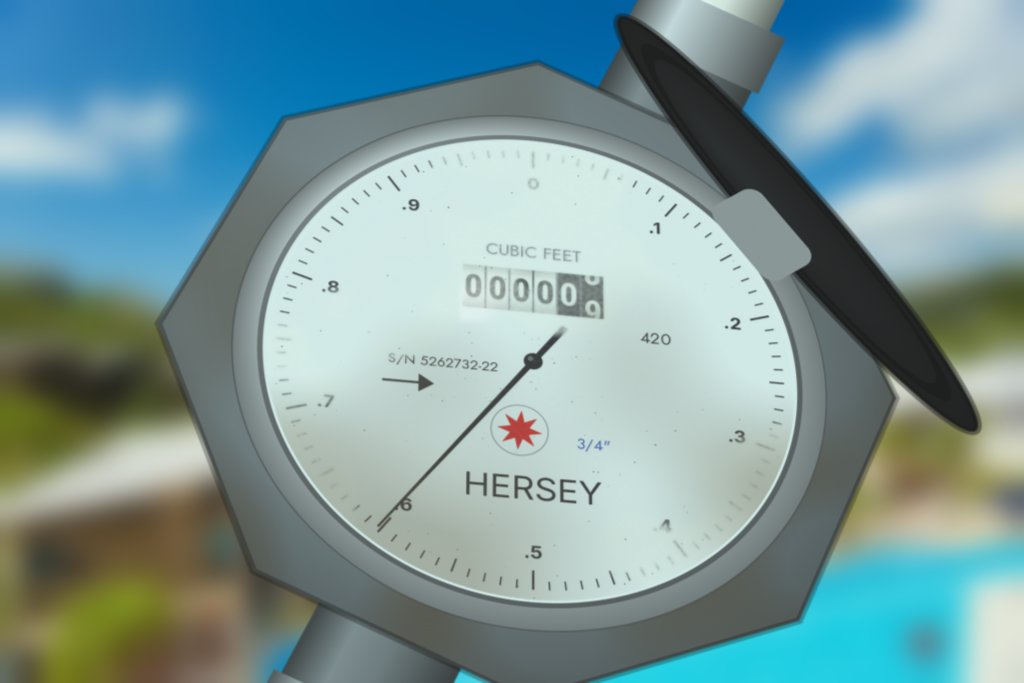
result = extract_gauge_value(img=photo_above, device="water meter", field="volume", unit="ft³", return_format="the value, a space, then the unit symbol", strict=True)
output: 8.60 ft³
